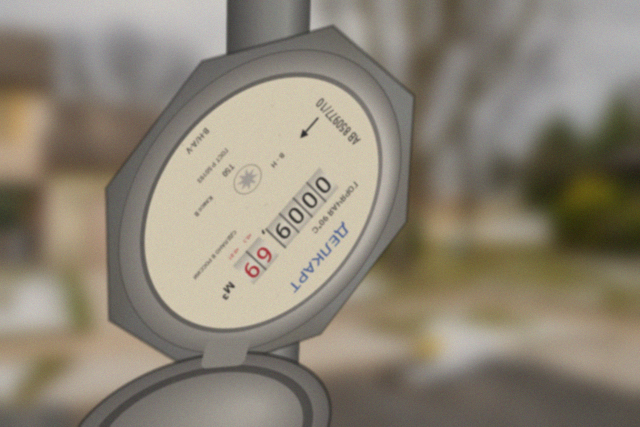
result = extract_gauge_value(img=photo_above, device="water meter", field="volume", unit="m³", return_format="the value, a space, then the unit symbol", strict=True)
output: 9.69 m³
